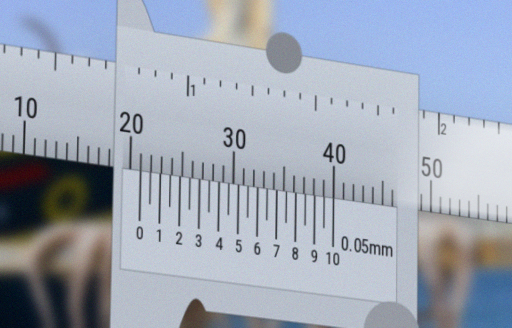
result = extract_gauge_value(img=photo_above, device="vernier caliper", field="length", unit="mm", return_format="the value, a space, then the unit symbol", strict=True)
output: 21.0 mm
